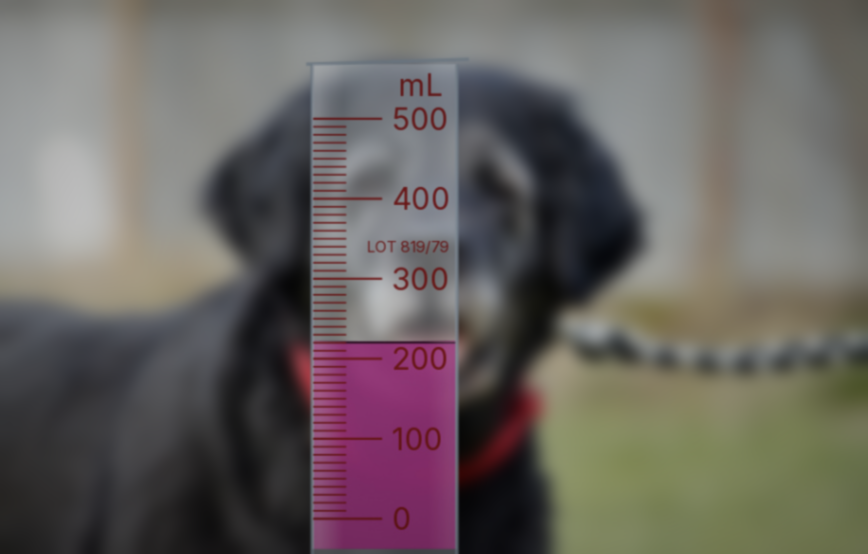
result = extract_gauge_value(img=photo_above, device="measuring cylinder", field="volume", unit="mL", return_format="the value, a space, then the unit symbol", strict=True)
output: 220 mL
